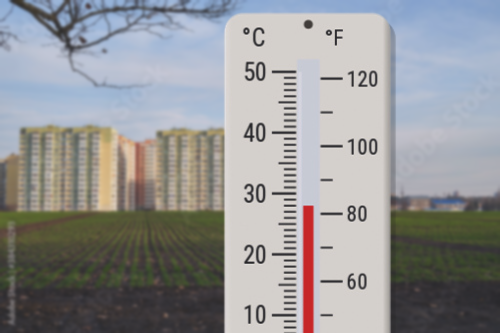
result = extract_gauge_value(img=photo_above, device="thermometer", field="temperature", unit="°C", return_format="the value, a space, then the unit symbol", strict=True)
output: 28 °C
